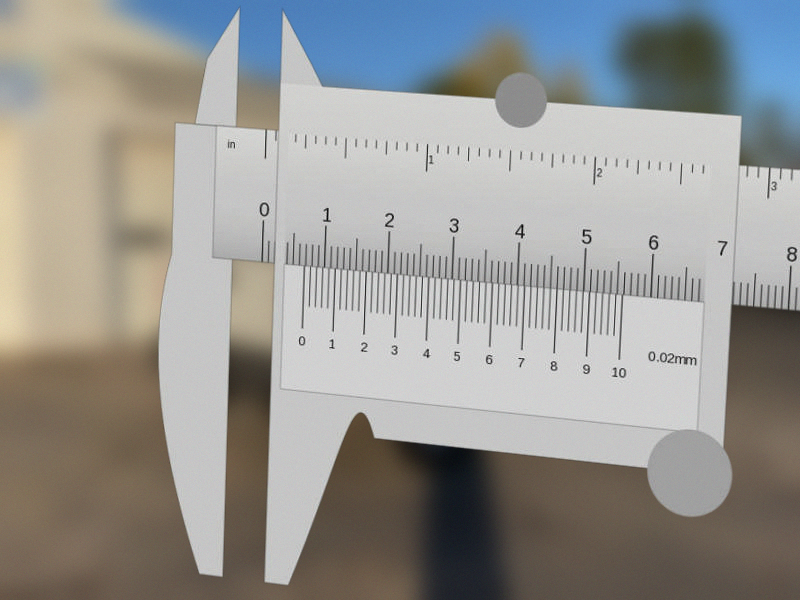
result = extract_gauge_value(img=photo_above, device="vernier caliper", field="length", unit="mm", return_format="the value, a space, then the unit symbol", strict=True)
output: 6.8 mm
